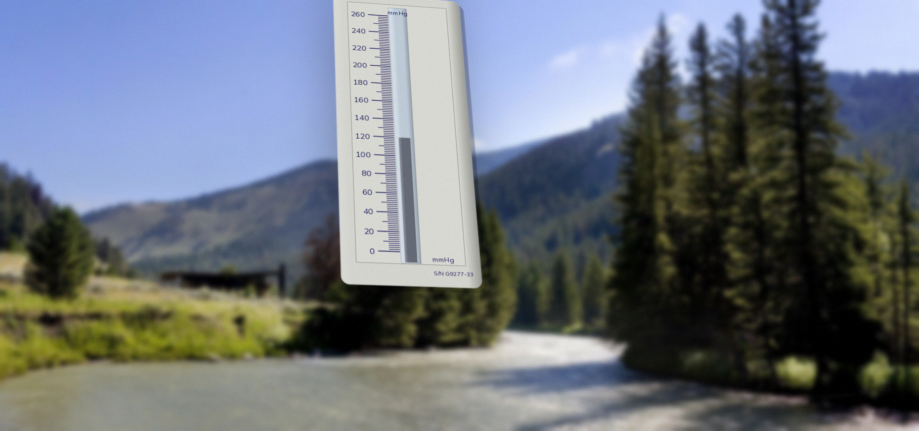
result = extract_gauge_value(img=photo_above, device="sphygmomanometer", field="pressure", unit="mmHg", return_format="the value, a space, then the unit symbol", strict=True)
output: 120 mmHg
